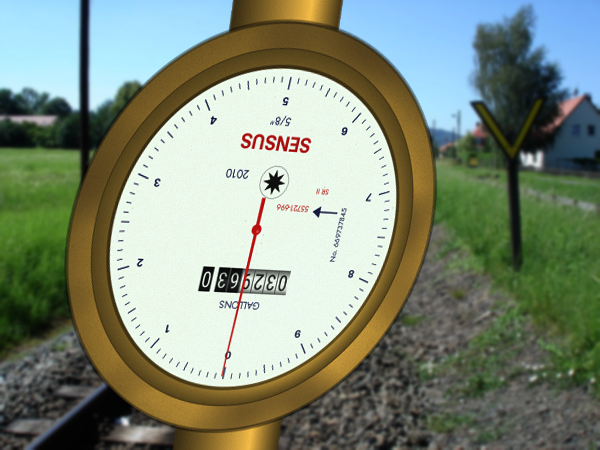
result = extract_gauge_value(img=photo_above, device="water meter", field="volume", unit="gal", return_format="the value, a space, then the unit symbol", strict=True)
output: 329630.0 gal
